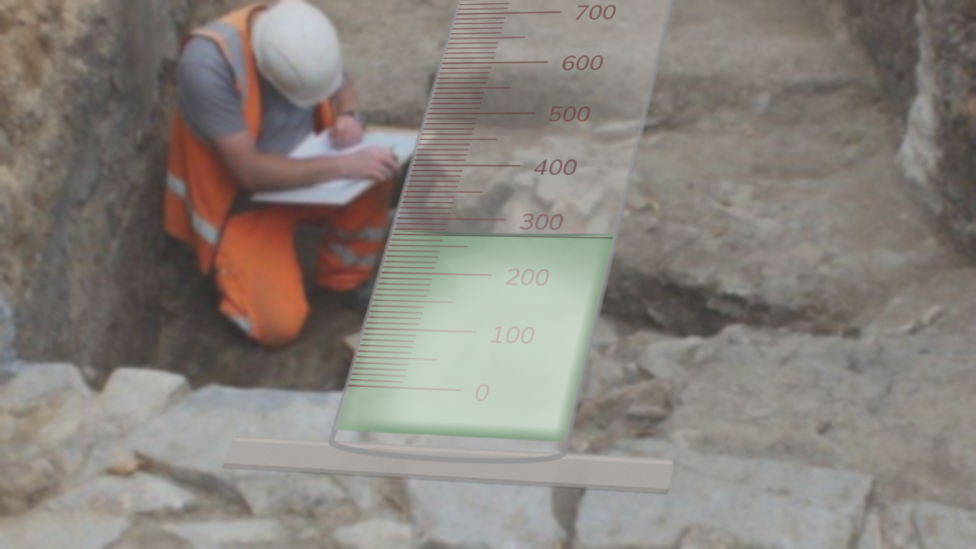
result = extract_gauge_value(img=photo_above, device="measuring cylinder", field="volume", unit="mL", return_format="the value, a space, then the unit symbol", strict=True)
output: 270 mL
